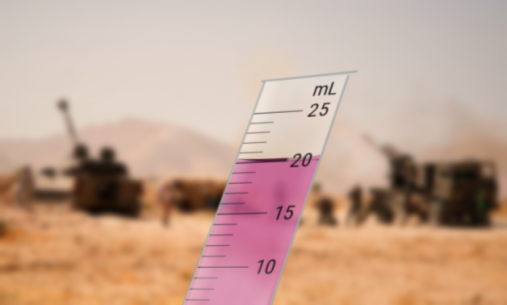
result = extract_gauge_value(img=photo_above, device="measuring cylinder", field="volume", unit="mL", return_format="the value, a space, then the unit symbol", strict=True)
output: 20 mL
